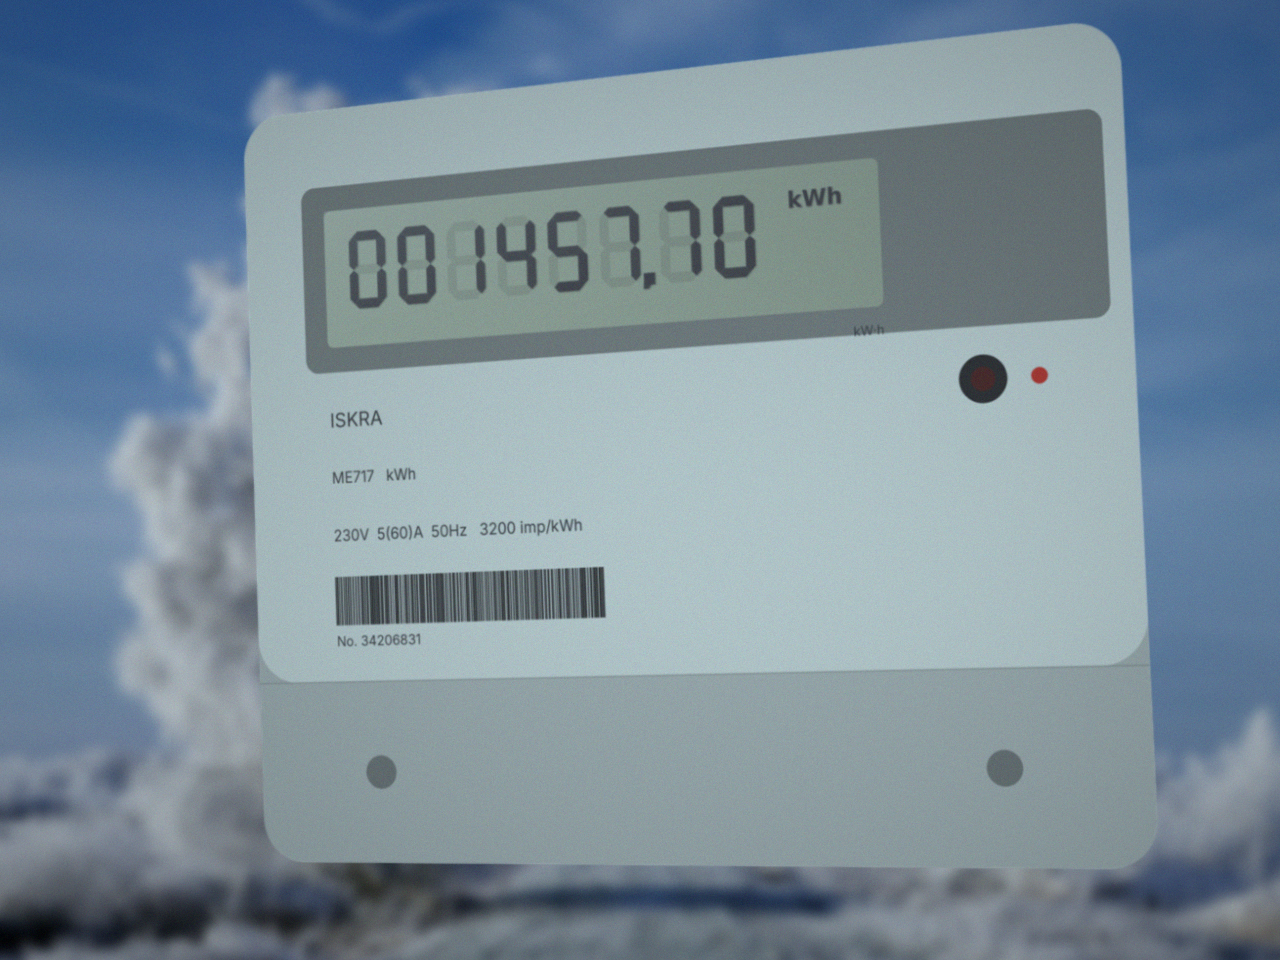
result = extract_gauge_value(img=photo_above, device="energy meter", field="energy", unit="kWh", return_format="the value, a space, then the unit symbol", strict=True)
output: 1457.70 kWh
